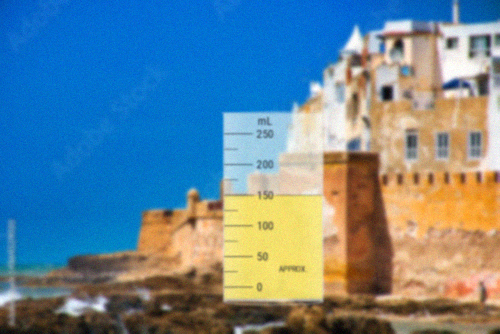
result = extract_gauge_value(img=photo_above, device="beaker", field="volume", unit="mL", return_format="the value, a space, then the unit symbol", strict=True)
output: 150 mL
